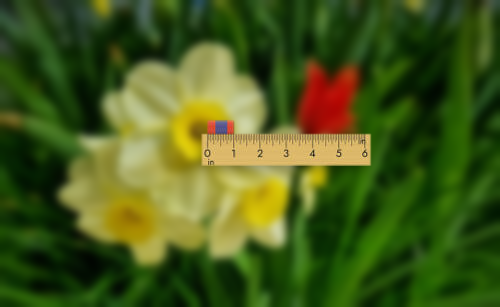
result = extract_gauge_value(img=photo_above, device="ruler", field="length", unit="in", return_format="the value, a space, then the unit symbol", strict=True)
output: 1 in
